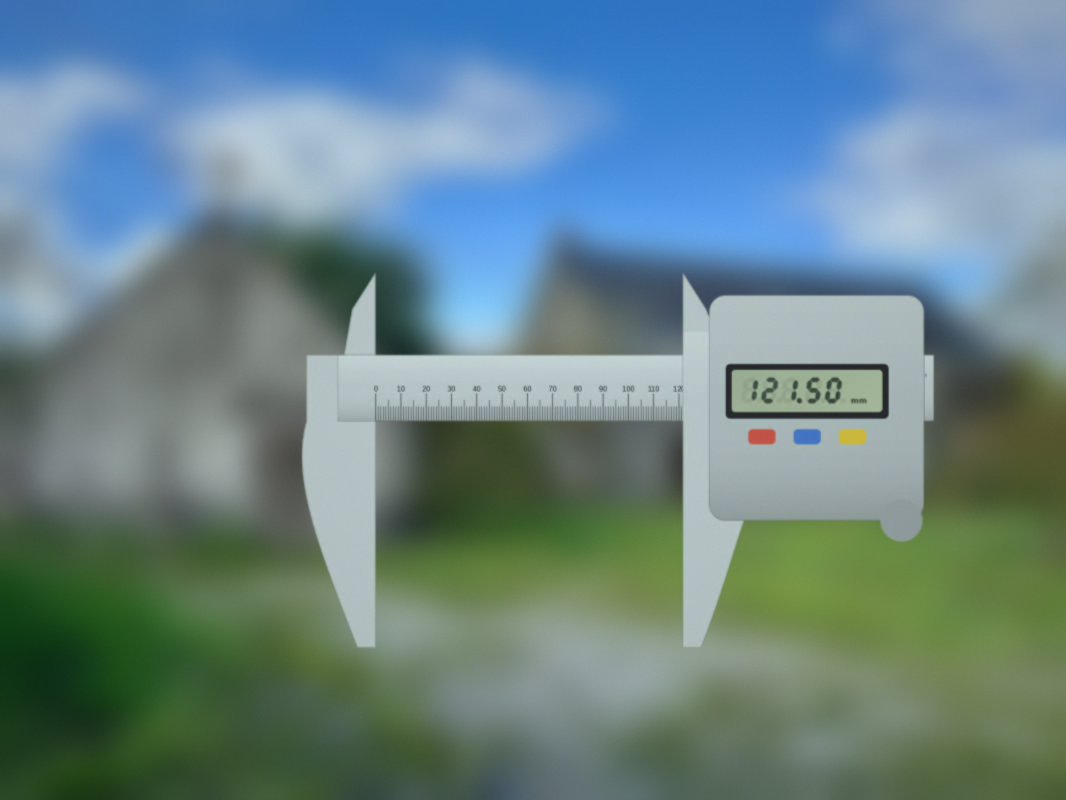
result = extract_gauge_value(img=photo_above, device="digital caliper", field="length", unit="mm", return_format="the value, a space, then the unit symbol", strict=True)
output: 121.50 mm
